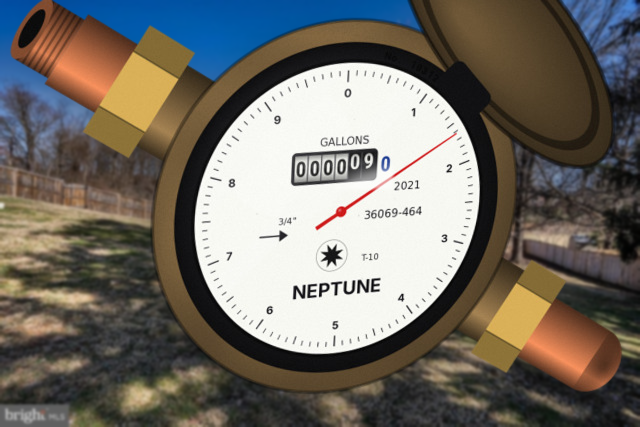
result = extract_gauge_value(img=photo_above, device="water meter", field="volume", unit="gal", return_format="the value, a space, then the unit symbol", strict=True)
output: 91.6 gal
